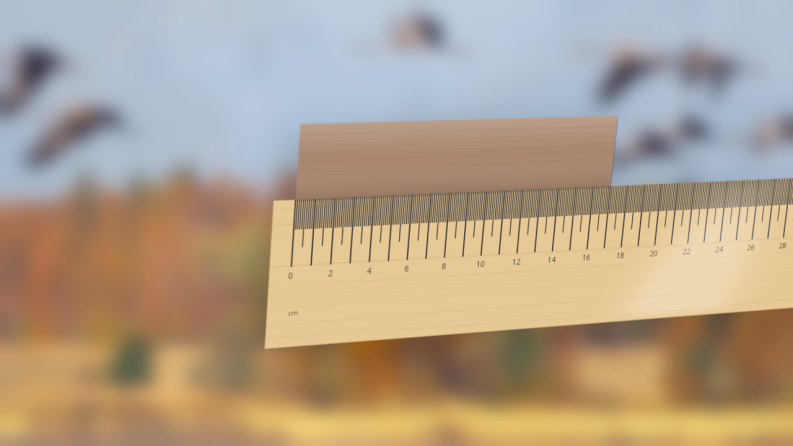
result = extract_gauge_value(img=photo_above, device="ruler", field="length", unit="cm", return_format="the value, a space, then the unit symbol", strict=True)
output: 17 cm
